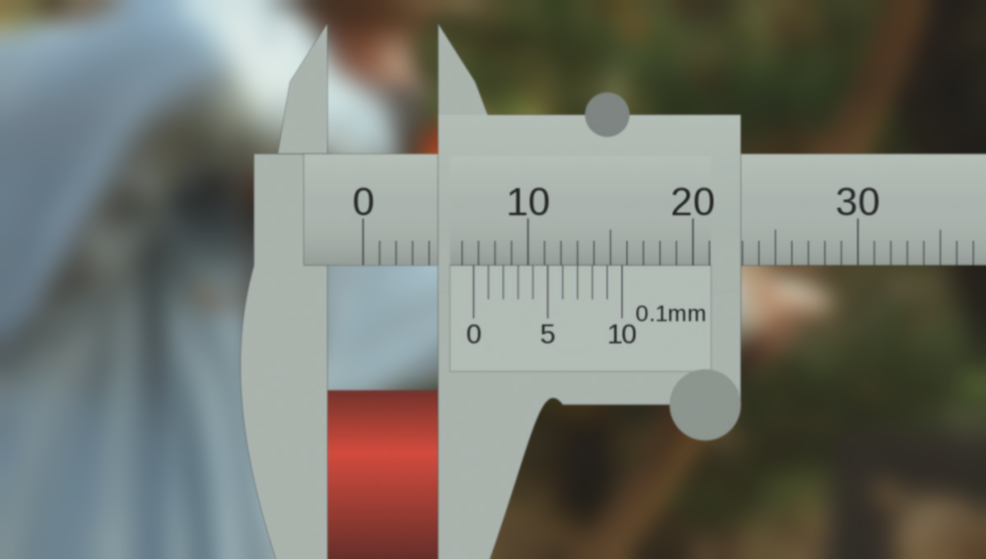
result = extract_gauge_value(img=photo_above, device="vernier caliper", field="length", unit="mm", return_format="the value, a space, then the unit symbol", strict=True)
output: 6.7 mm
